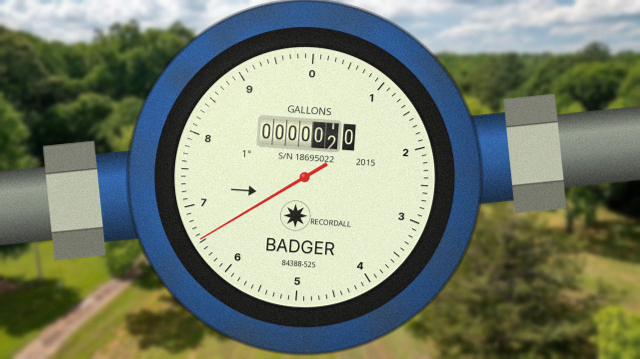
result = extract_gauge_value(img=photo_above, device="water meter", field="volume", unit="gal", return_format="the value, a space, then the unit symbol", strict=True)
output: 16.5 gal
